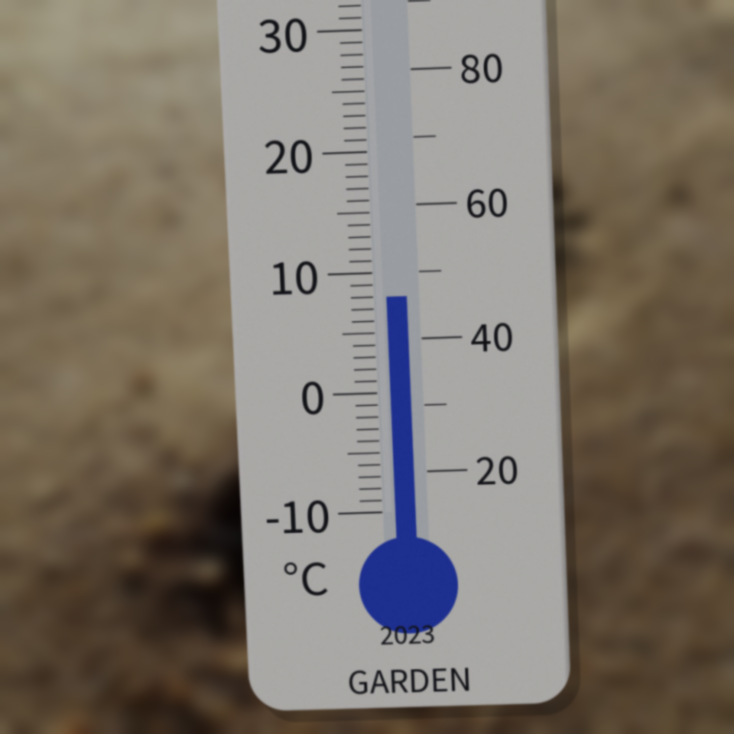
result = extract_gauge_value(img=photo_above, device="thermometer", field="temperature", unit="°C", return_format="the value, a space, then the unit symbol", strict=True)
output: 8 °C
